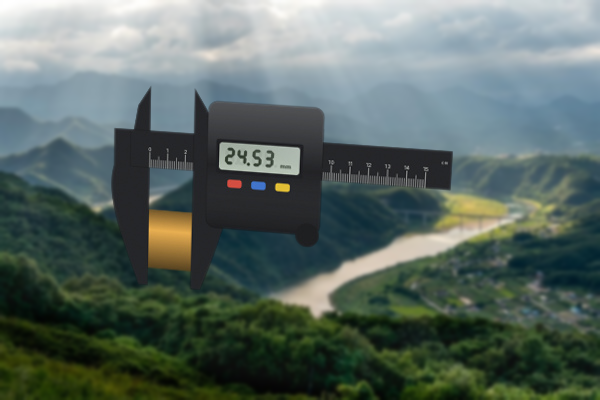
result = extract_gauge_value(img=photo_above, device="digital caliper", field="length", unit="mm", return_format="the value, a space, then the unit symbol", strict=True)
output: 24.53 mm
